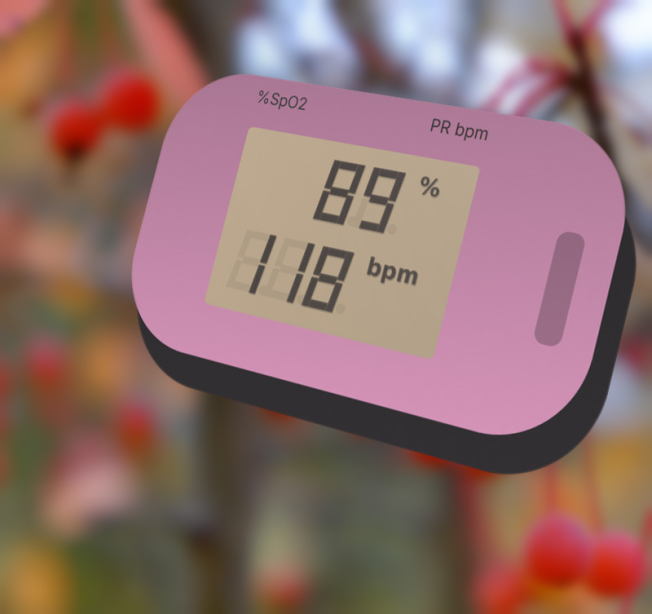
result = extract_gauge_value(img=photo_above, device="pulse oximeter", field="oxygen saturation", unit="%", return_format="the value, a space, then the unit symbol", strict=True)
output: 89 %
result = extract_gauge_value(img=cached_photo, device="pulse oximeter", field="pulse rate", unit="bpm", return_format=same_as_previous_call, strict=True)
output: 118 bpm
